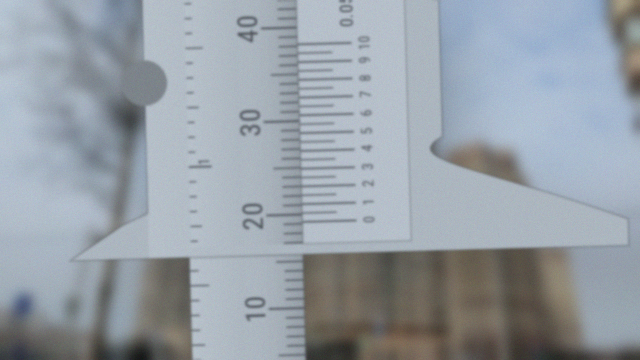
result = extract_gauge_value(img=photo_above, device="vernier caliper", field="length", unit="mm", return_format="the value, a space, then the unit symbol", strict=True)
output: 19.2 mm
